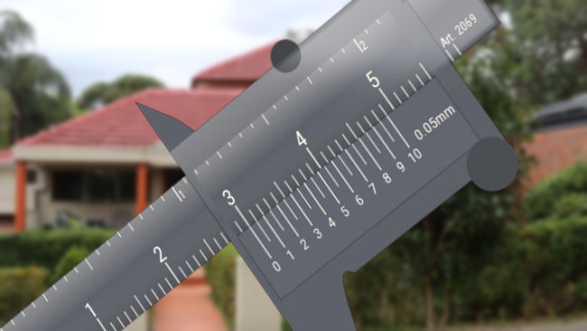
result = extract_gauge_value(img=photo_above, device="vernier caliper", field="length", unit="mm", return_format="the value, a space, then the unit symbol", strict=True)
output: 30.0 mm
